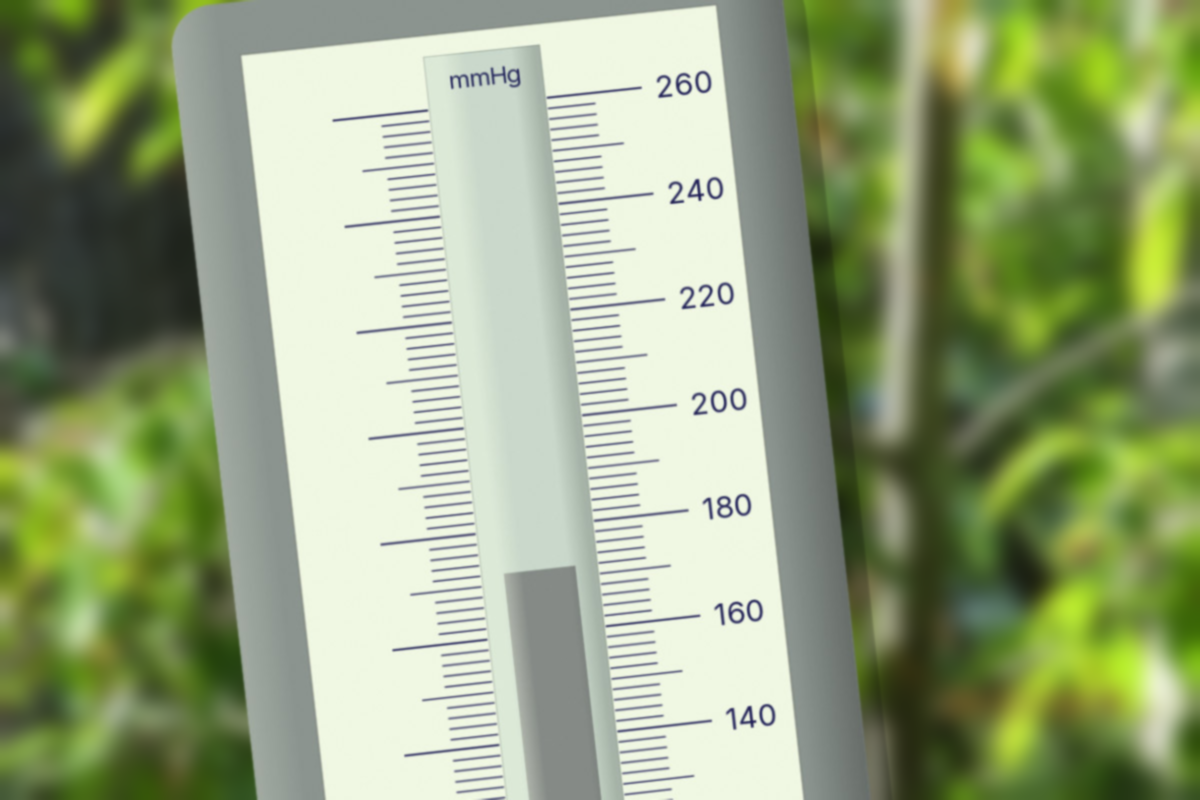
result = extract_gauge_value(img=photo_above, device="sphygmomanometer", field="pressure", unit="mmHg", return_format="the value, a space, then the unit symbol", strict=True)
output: 172 mmHg
